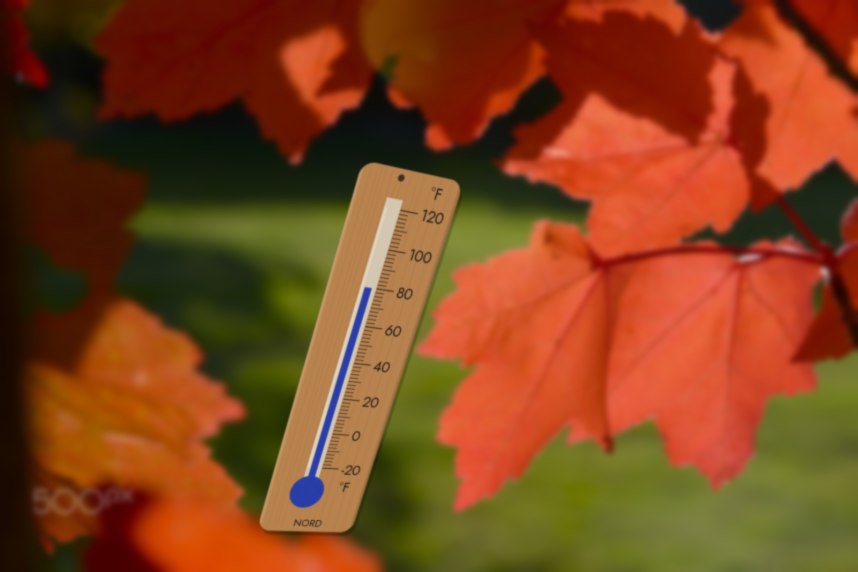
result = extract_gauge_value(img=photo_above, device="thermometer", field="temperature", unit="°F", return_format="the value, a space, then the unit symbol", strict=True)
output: 80 °F
